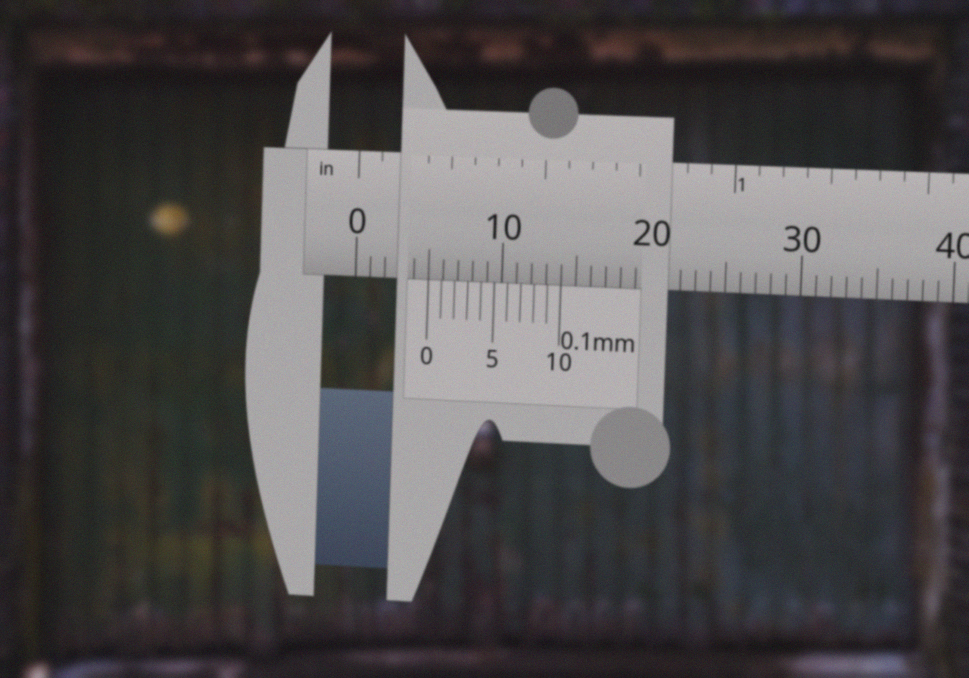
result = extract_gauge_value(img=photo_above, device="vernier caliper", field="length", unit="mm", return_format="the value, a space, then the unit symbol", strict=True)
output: 5.0 mm
